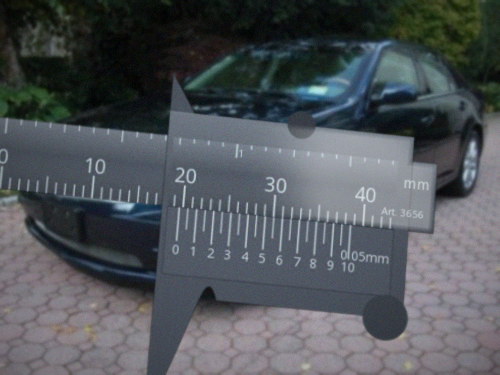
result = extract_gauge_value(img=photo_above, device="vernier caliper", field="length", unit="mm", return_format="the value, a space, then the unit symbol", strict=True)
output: 19.6 mm
